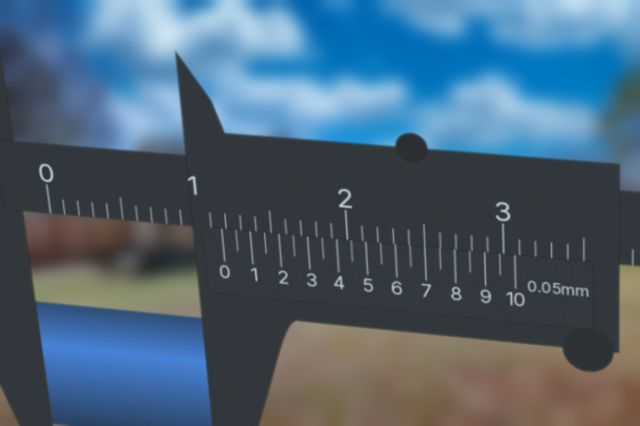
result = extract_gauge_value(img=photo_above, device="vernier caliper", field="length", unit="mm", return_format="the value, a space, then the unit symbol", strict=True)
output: 11.7 mm
